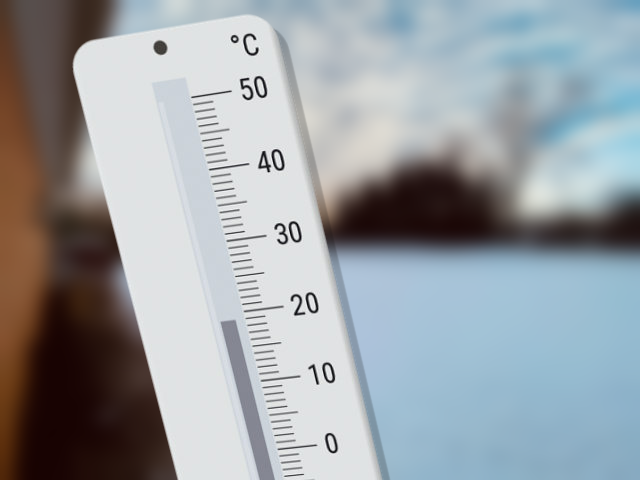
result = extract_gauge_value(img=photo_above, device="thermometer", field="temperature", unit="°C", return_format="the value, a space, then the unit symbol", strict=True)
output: 19 °C
